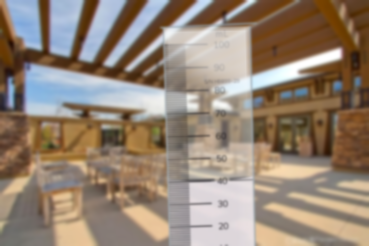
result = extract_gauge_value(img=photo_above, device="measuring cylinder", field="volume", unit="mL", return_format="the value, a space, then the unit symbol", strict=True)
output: 40 mL
